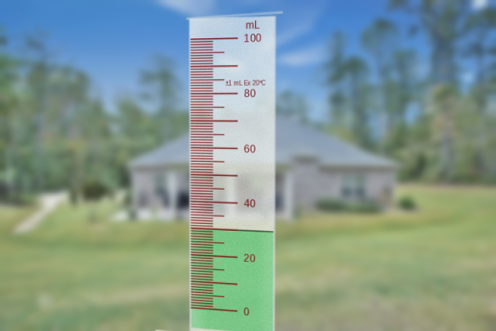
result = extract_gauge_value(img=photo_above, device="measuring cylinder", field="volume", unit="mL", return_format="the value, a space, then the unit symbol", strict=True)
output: 30 mL
